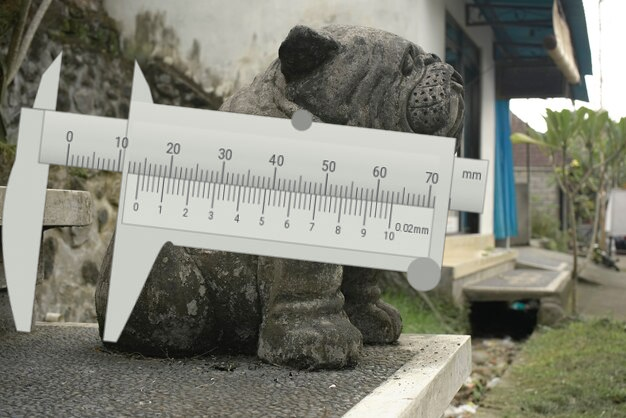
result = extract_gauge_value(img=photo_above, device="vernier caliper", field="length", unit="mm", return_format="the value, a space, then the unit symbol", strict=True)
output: 14.0 mm
